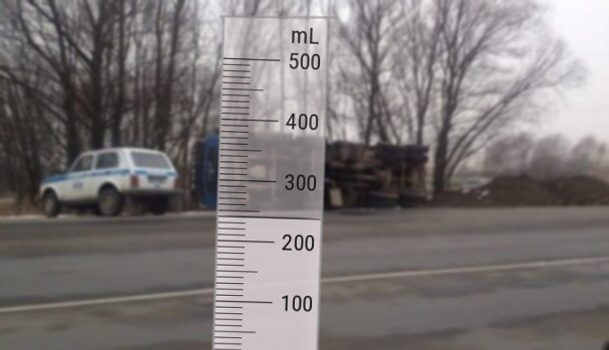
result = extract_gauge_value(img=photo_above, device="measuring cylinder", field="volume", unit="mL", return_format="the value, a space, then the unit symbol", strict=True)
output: 240 mL
